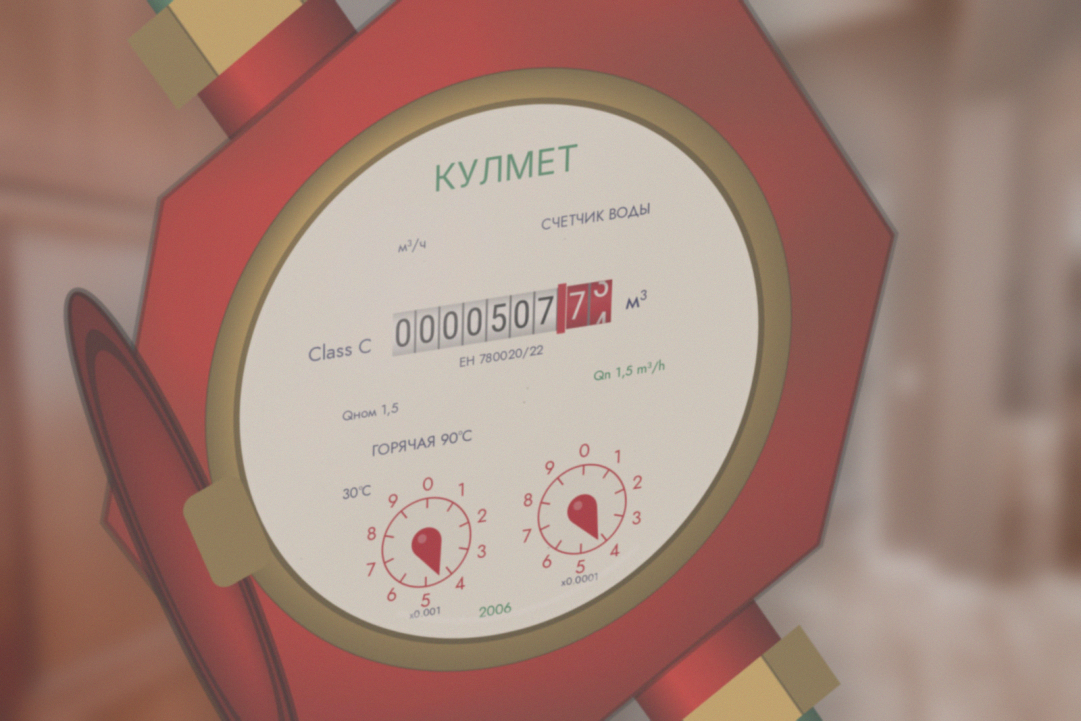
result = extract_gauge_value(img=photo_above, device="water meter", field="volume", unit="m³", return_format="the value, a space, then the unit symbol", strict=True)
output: 507.7344 m³
